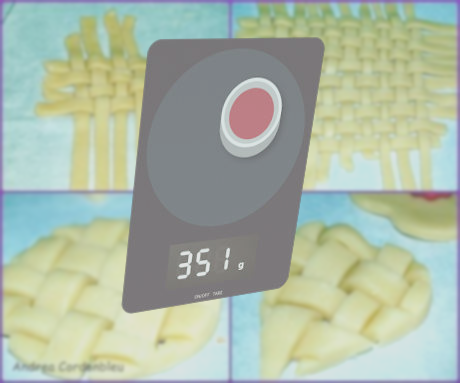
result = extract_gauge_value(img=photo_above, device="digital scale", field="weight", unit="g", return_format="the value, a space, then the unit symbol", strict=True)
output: 351 g
